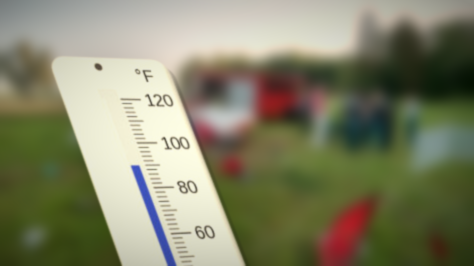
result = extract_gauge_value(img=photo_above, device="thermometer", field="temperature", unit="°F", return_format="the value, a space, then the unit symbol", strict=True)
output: 90 °F
